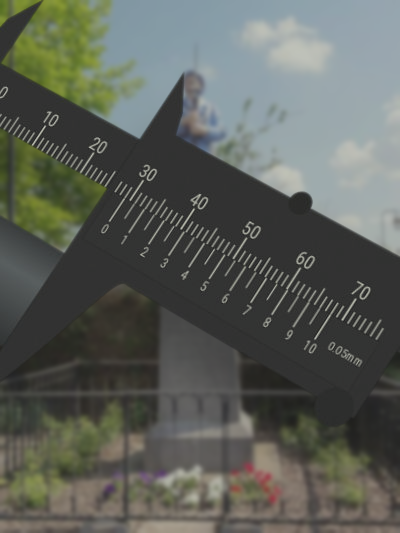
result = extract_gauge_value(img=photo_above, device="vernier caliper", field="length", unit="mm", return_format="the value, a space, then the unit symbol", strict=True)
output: 29.0 mm
